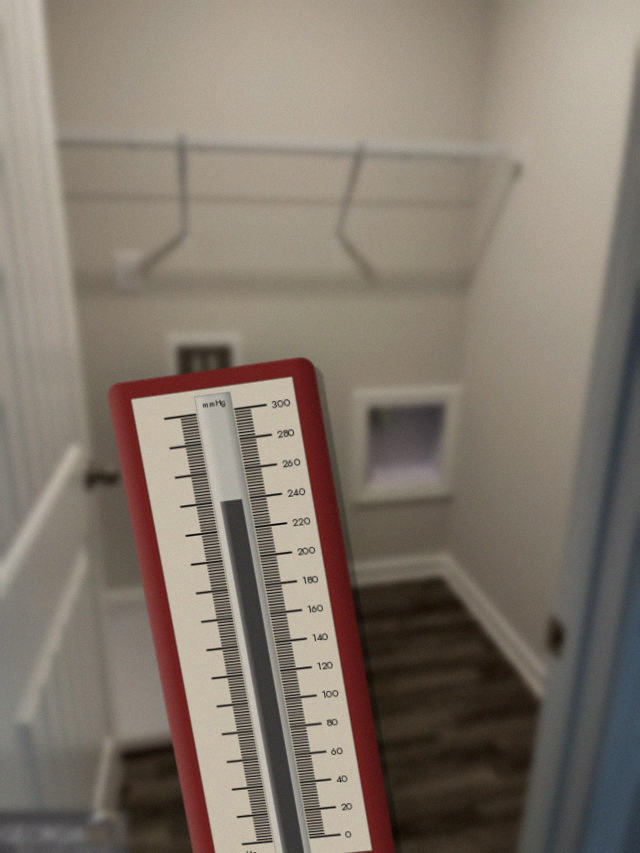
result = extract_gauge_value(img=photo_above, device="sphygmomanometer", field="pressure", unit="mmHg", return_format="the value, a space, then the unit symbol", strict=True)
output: 240 mmHg
